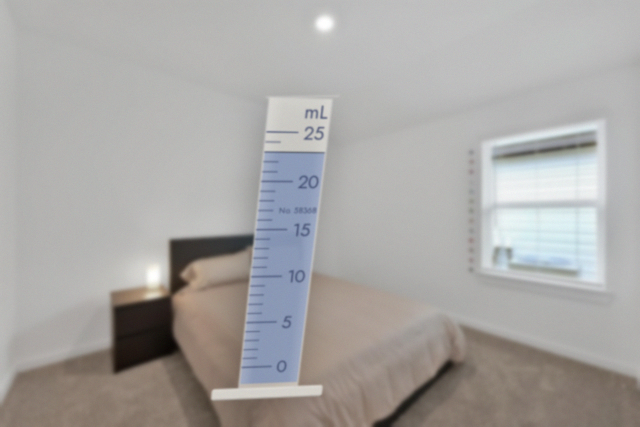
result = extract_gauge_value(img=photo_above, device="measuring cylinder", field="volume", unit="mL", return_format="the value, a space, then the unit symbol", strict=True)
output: 23 mL
